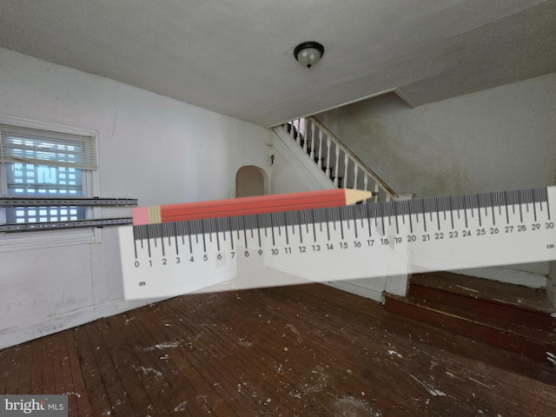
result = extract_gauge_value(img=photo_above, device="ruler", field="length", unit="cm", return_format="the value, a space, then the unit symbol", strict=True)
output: 18 cm
